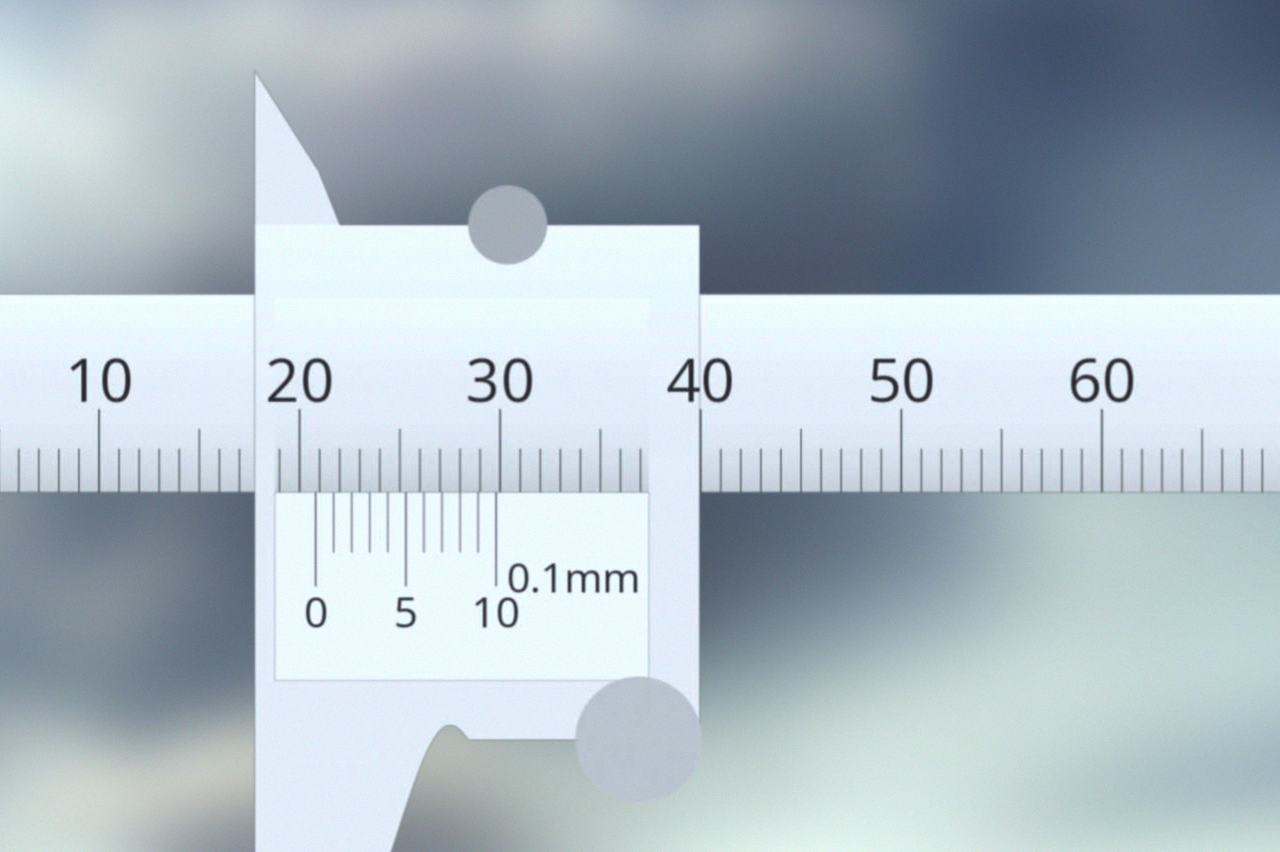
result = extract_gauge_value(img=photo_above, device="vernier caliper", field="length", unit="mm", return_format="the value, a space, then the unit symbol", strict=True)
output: 20.8 mm
